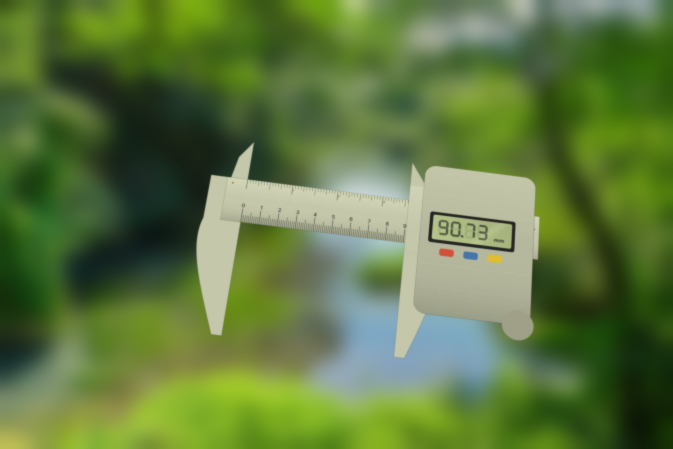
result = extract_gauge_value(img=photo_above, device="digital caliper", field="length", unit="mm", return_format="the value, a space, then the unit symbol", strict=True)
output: 90.73 mm
